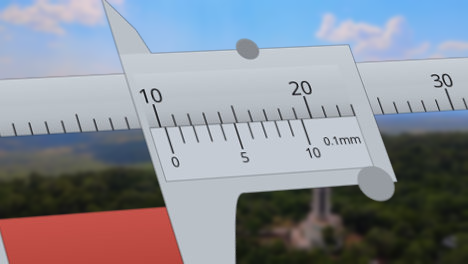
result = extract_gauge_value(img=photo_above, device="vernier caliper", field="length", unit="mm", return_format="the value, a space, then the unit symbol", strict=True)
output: 10.3 mm
